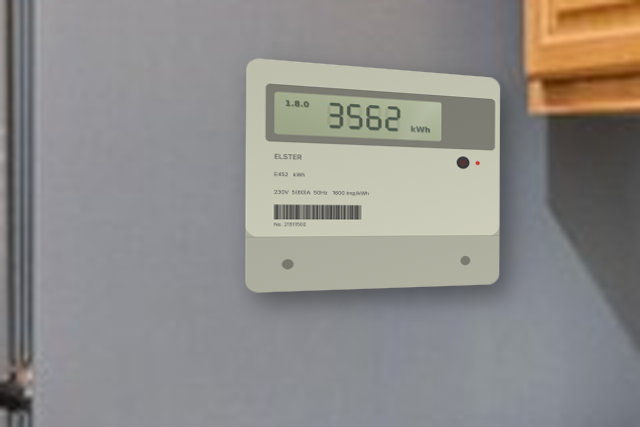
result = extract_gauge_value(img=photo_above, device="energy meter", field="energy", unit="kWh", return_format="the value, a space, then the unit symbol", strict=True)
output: 3562 kWh
